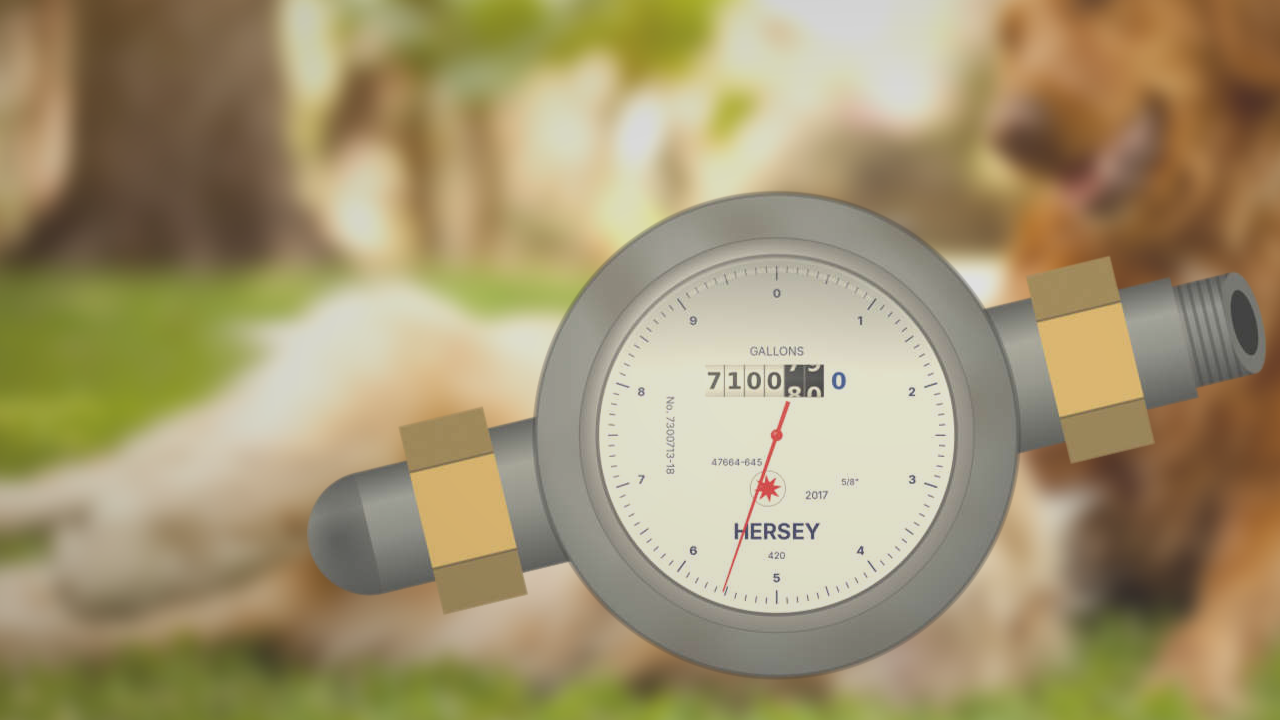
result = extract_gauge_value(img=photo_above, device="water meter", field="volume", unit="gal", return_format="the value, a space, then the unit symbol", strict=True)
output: 7100795.5 gal
